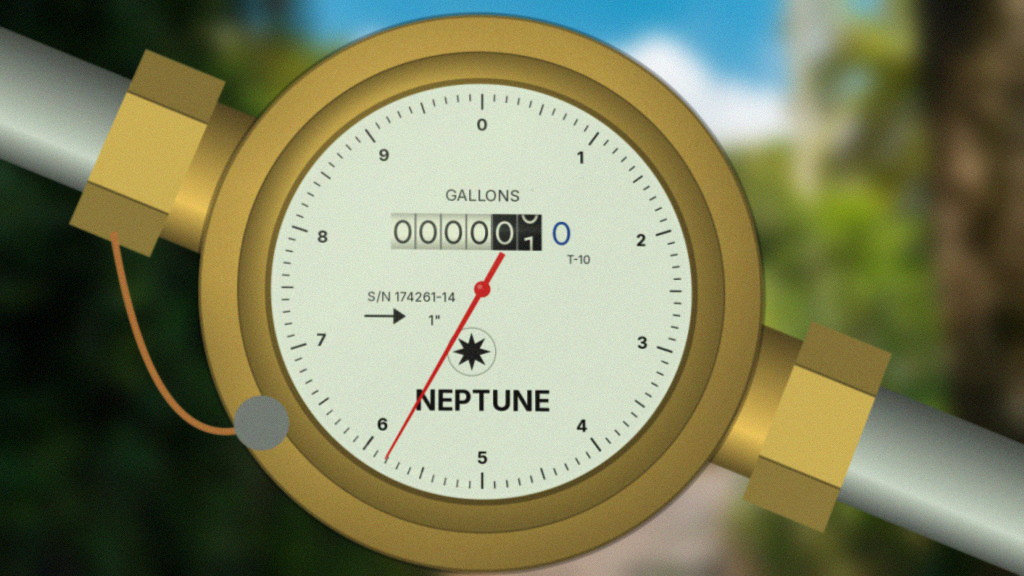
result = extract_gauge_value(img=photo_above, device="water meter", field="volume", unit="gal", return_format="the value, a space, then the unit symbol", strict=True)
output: 5.8 gal
